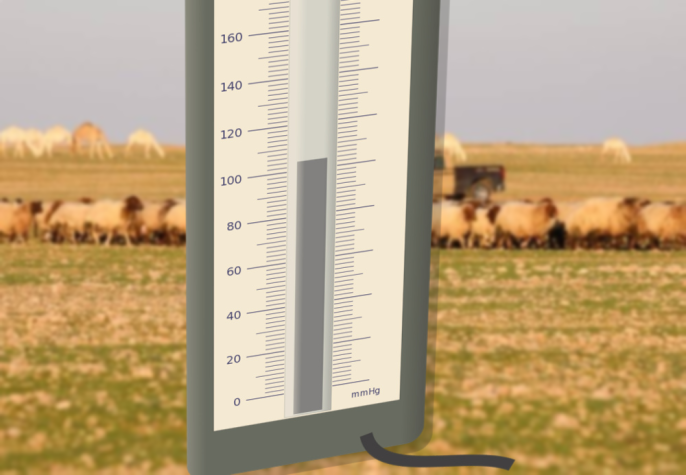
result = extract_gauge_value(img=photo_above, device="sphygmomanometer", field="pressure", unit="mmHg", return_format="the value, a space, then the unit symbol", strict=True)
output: 104 mmHg
